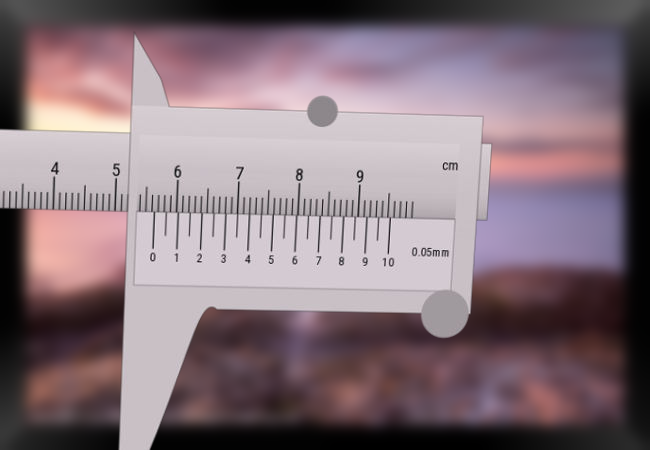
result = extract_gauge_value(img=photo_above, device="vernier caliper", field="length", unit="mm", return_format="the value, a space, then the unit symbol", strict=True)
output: 56.4 mm
